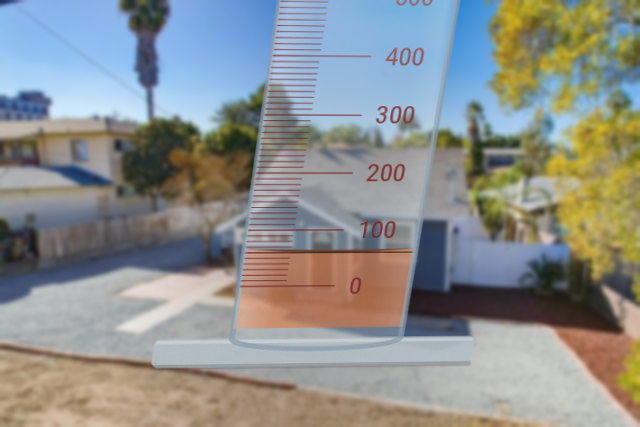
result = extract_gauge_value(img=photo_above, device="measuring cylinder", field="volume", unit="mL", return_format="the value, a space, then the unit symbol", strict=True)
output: 60 mL
